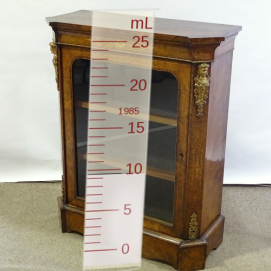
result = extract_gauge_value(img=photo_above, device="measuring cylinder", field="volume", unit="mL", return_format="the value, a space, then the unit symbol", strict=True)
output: 9.5 mL
